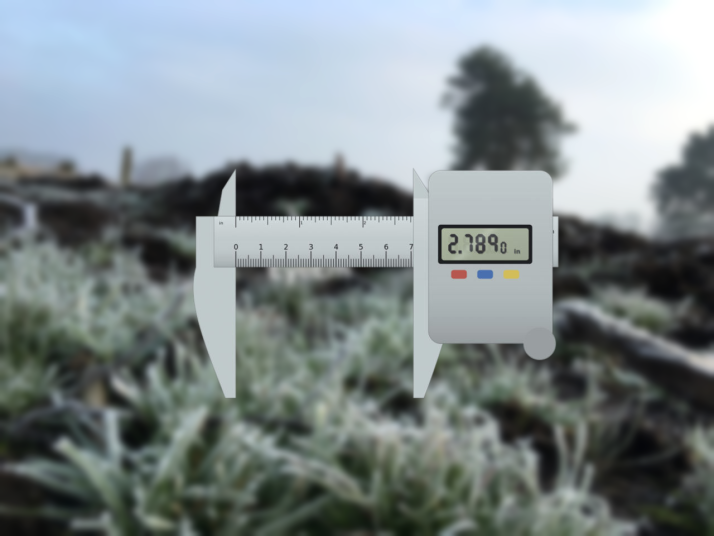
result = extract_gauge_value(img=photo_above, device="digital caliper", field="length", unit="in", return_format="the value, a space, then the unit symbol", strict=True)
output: 2.7890 in
